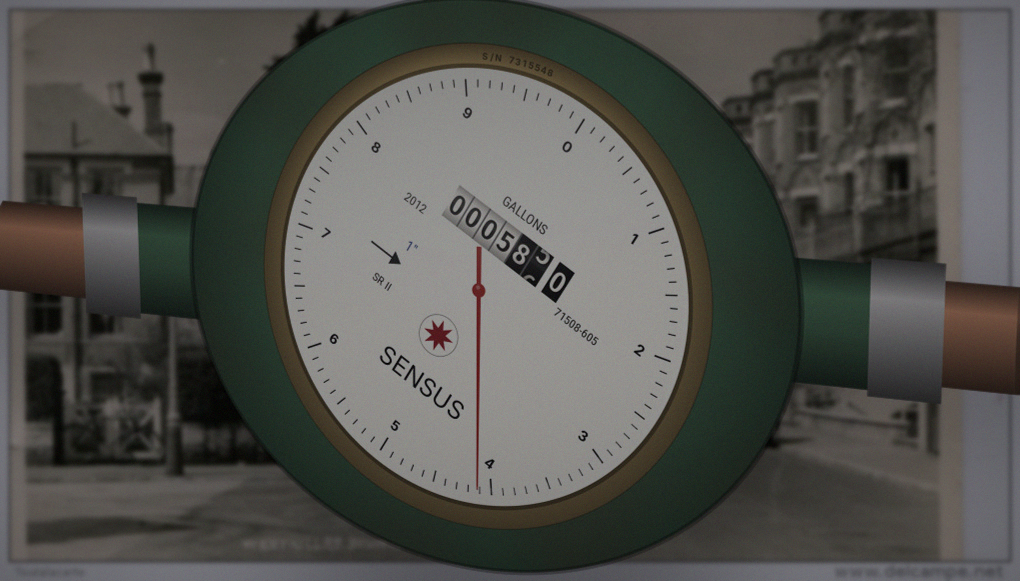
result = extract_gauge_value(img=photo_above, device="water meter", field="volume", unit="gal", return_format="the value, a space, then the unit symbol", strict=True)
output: 5854.1 gal
